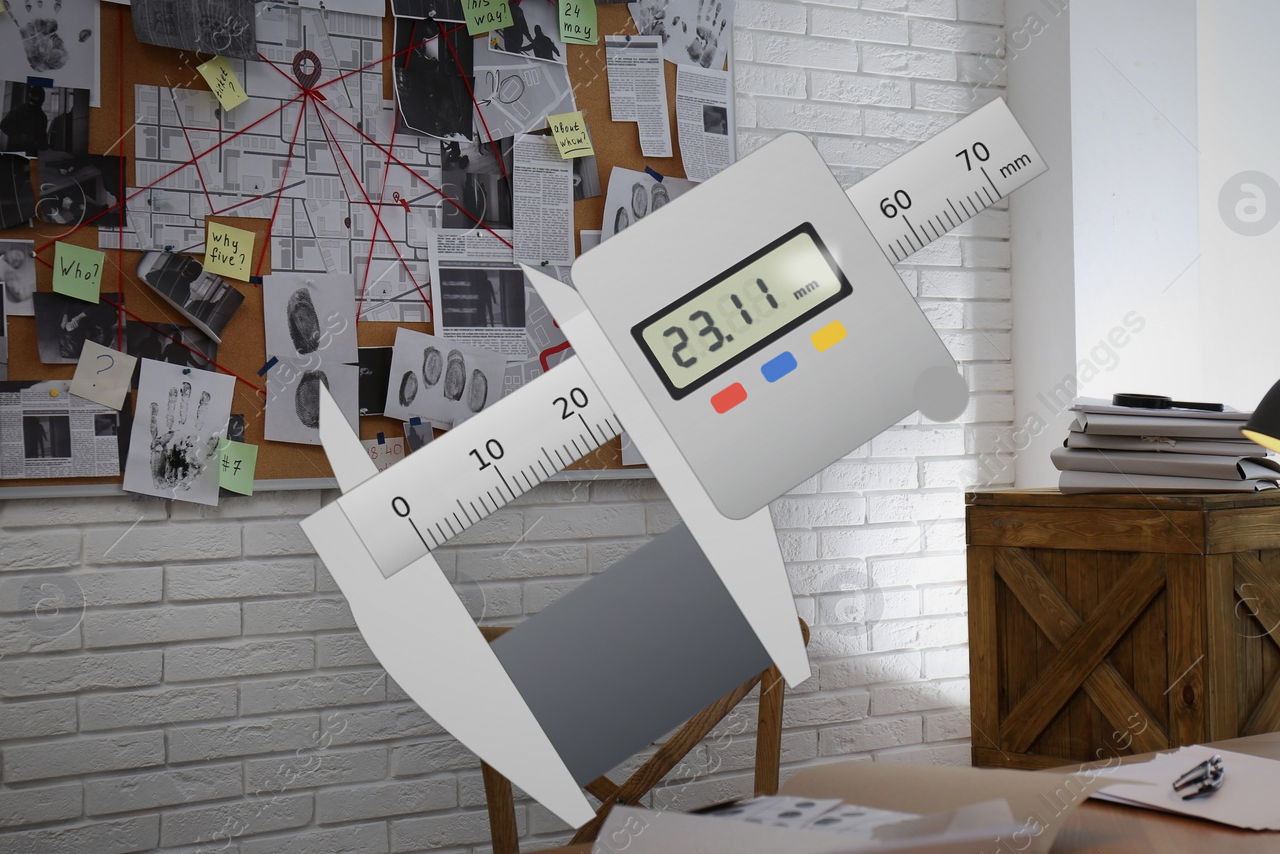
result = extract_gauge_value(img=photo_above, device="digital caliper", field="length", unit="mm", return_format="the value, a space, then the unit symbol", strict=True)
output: 23.11 mm
